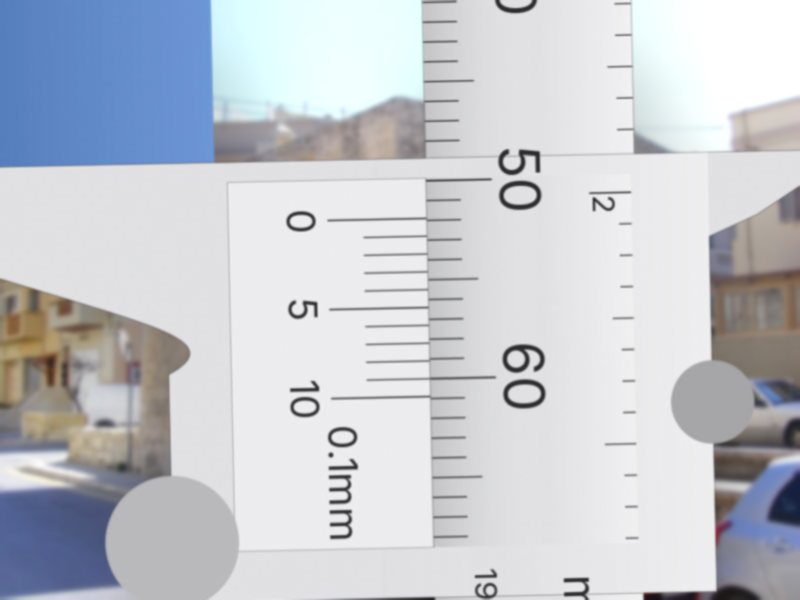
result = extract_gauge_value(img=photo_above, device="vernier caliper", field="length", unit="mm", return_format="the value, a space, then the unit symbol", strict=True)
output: 51.9 mm
